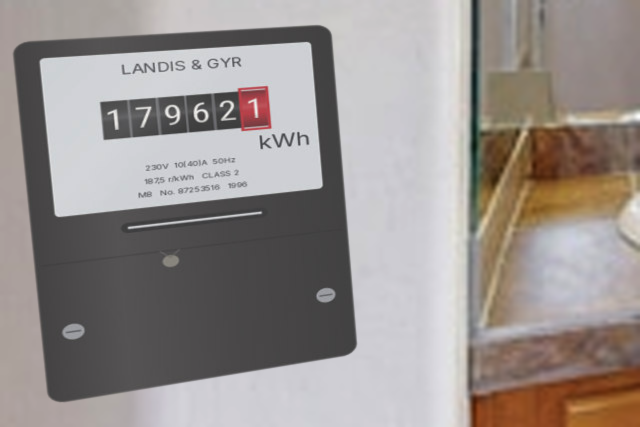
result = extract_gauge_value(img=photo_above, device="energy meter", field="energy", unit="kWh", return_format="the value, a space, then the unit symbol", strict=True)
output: 17962.1 kWh
